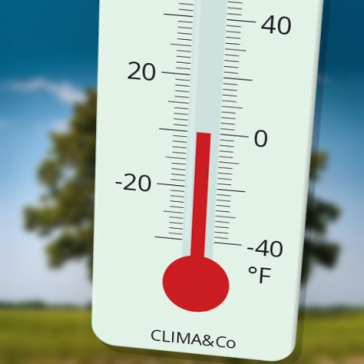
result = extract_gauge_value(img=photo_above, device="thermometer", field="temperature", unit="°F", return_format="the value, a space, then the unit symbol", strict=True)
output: 0 °F
